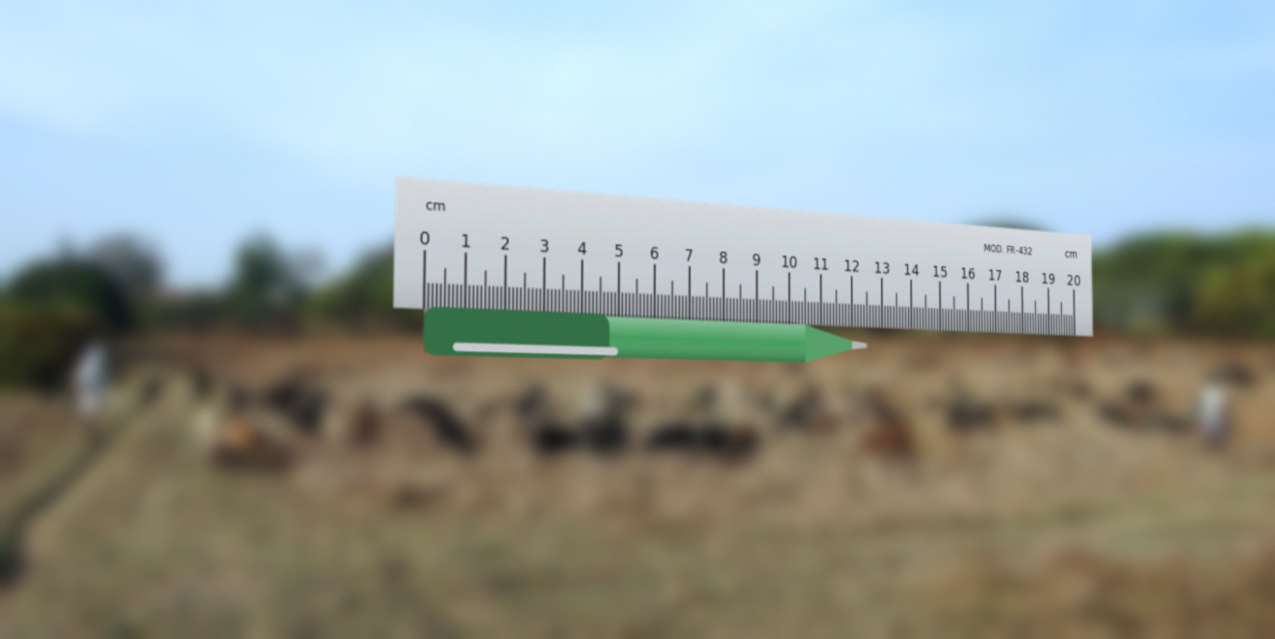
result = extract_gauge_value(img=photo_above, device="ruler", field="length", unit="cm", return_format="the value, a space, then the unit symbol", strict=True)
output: 12.5 cm
